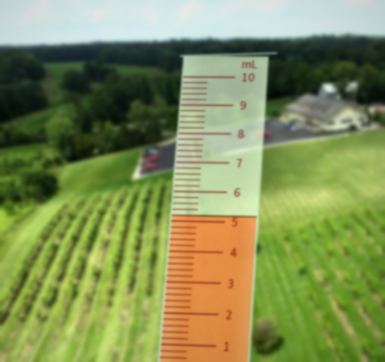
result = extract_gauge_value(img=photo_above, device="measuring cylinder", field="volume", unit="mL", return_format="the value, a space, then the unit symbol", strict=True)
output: 5.2 mL
